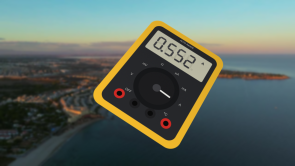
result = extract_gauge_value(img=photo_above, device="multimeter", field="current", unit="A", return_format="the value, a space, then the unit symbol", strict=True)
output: 0.552 A
